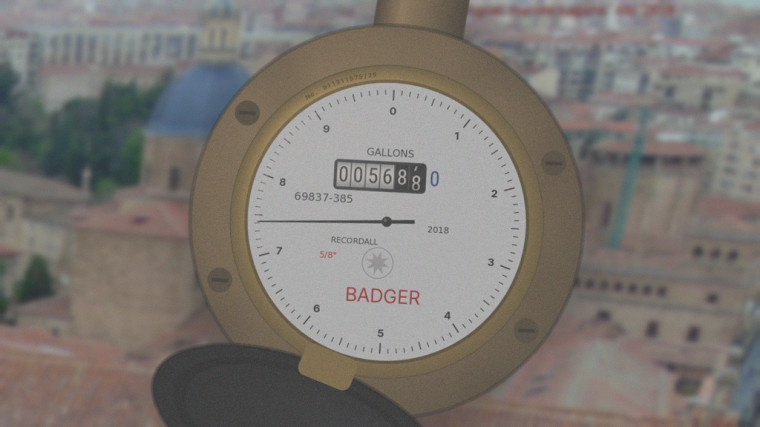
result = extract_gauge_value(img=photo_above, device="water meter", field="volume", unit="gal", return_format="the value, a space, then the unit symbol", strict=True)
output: 56877.4 gal
